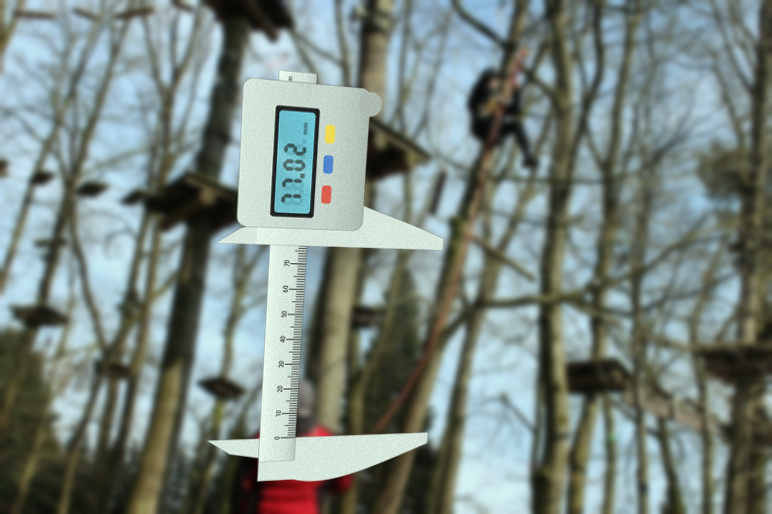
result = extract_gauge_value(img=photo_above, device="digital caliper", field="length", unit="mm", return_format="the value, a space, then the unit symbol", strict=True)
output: 77.02 mm
